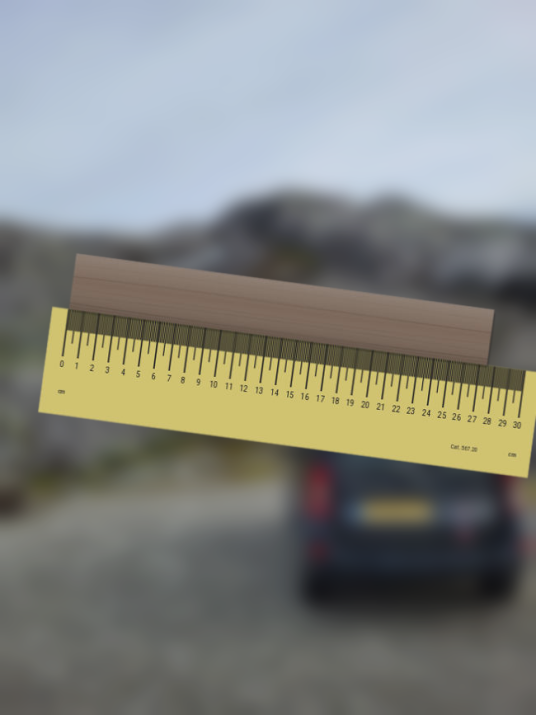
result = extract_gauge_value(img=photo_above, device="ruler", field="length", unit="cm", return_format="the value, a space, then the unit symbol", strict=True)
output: 27.5 cm
